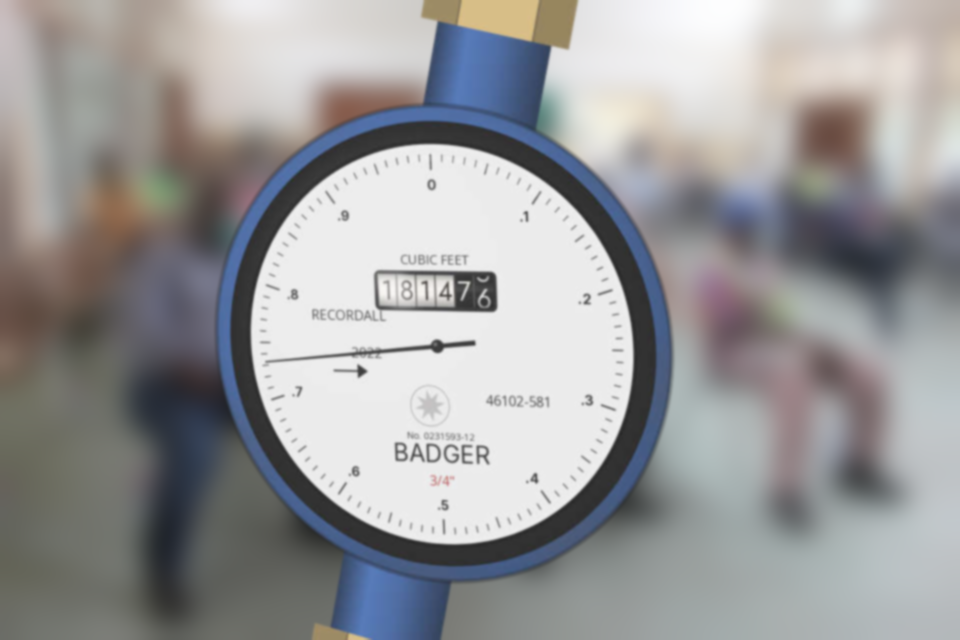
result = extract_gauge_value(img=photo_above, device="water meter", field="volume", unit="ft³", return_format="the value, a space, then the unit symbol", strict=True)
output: 181475.73 ft³
